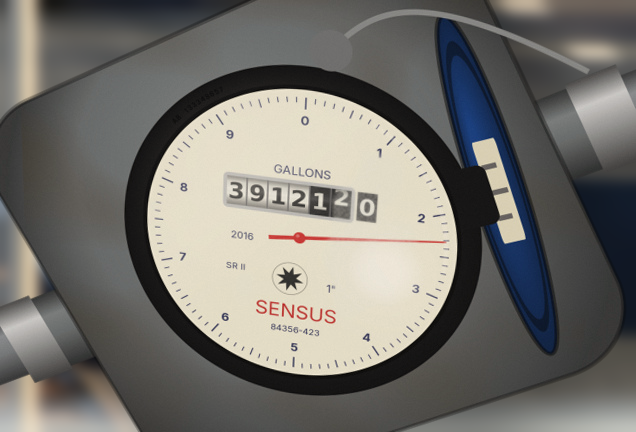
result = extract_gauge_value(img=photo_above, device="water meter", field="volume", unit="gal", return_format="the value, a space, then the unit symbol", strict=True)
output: 3912122.3 gal
